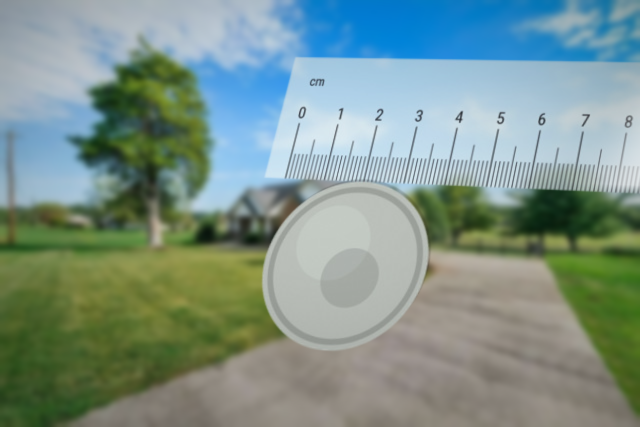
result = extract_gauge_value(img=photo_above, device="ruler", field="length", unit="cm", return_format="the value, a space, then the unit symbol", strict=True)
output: 4 cm
